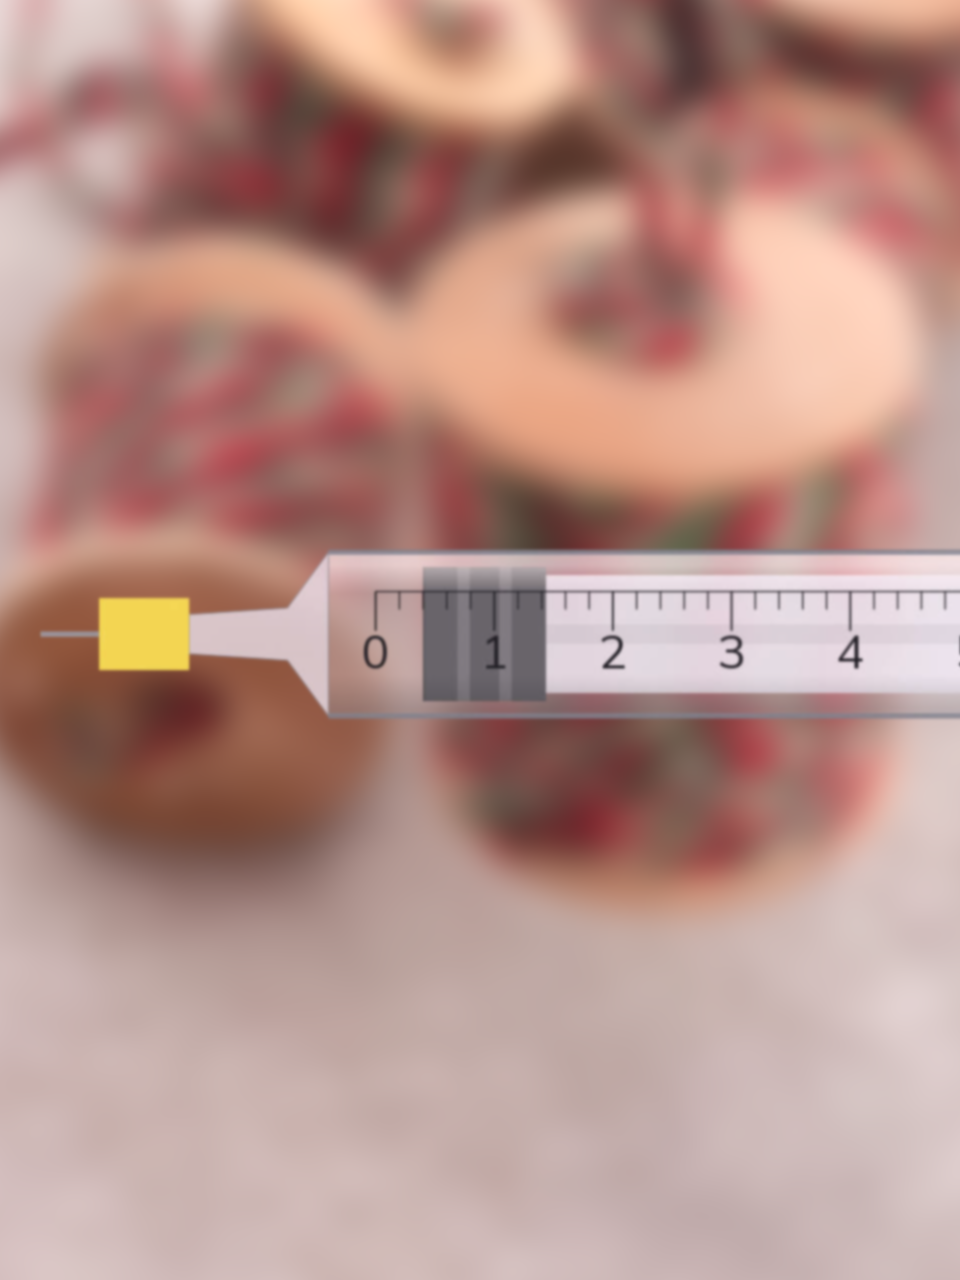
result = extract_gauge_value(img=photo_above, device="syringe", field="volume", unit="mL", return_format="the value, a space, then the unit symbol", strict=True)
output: 0.4 mL
